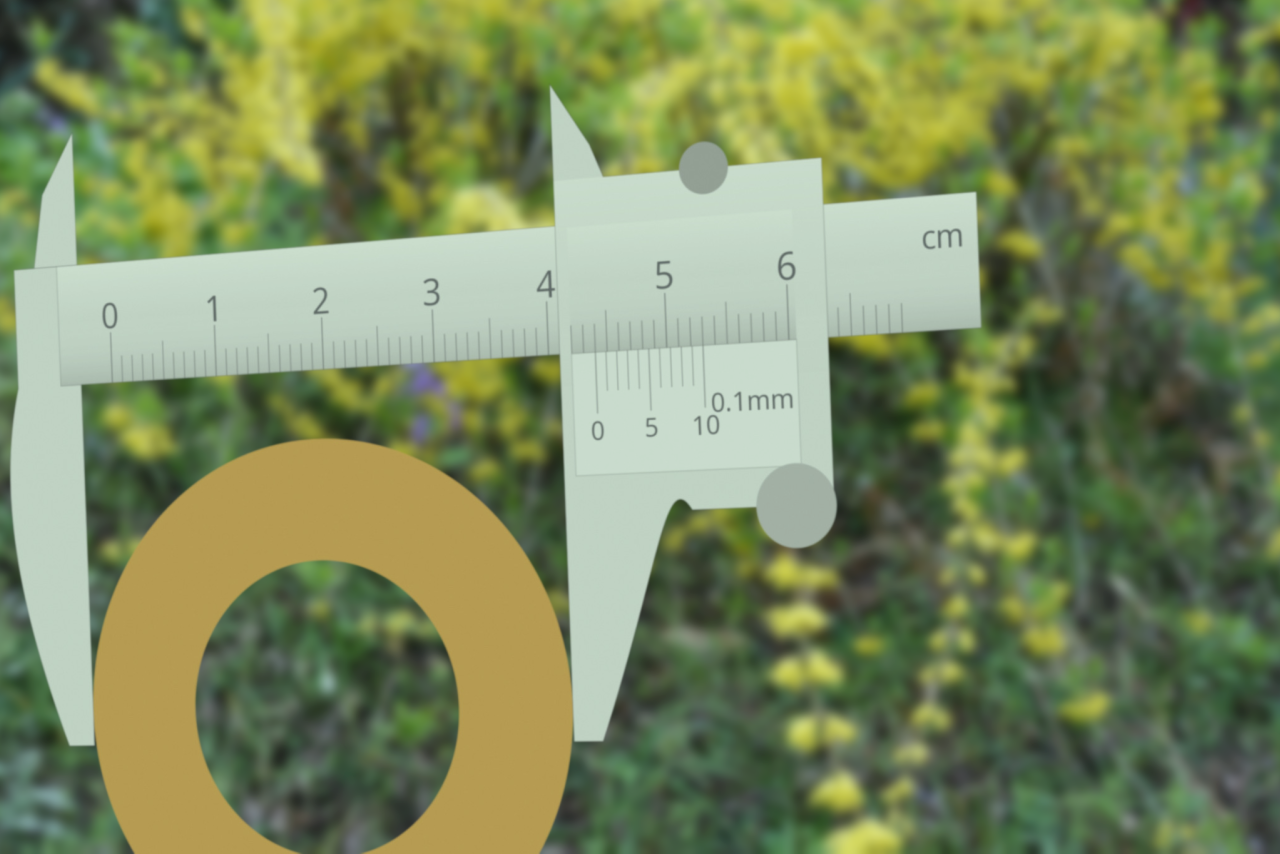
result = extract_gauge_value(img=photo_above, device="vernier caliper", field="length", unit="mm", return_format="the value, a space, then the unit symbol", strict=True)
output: 44.0 mm
